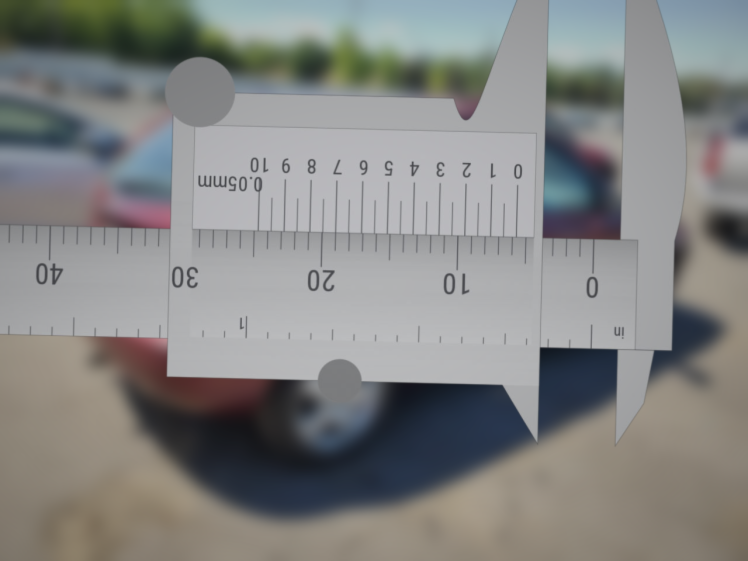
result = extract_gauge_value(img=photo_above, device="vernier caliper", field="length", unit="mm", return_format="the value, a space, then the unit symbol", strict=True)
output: 5.7 mm
